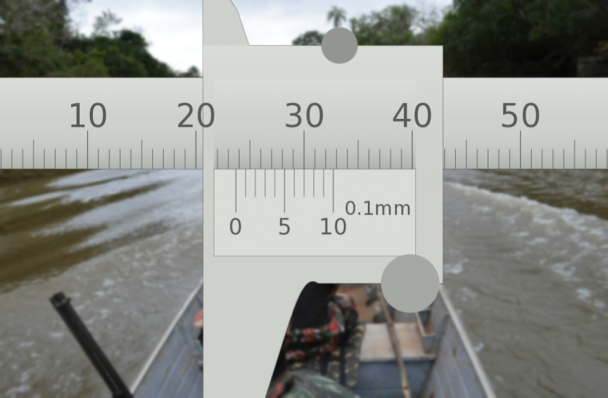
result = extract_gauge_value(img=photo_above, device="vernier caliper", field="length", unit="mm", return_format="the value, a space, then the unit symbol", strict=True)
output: 23.7 mm
